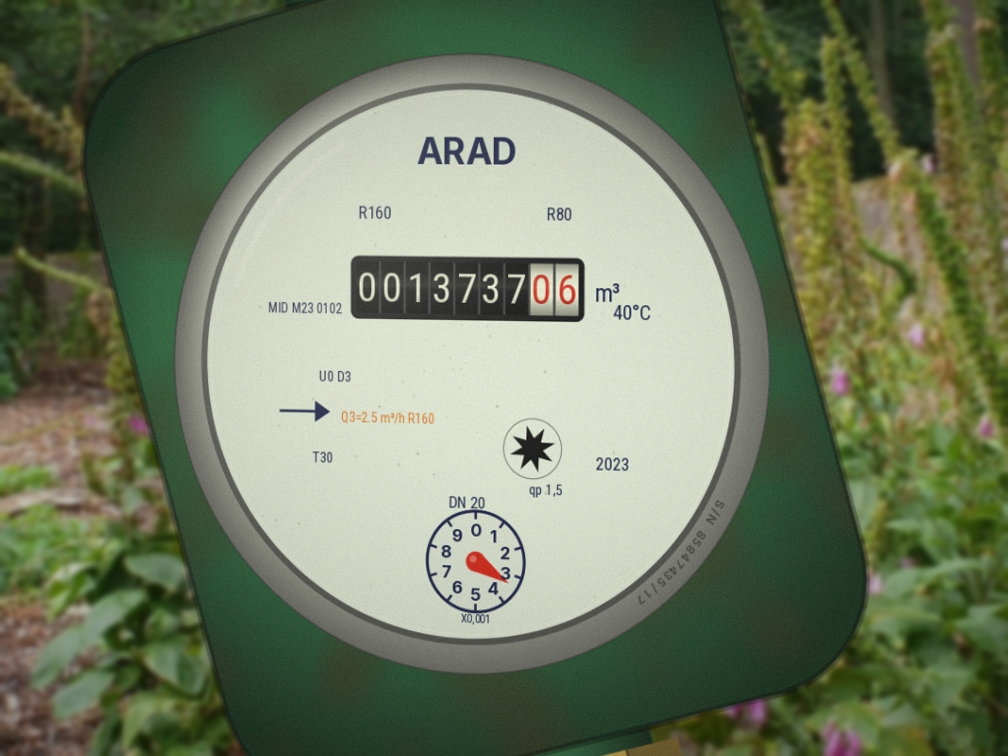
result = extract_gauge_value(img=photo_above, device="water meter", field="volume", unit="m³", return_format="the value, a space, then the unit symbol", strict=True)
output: 13737.063 m³
